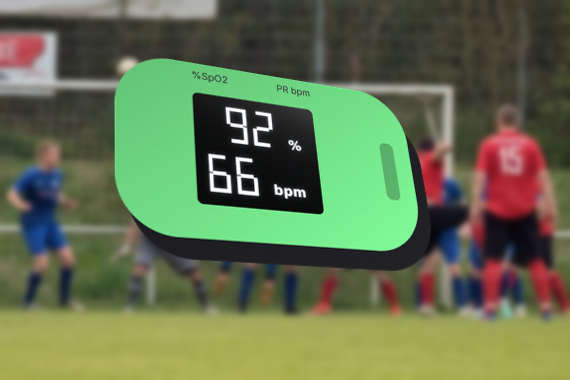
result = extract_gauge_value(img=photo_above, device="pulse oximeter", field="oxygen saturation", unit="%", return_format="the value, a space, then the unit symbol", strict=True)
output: 92 %
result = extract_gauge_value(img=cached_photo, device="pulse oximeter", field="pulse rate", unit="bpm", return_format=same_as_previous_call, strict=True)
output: 66 bpm
